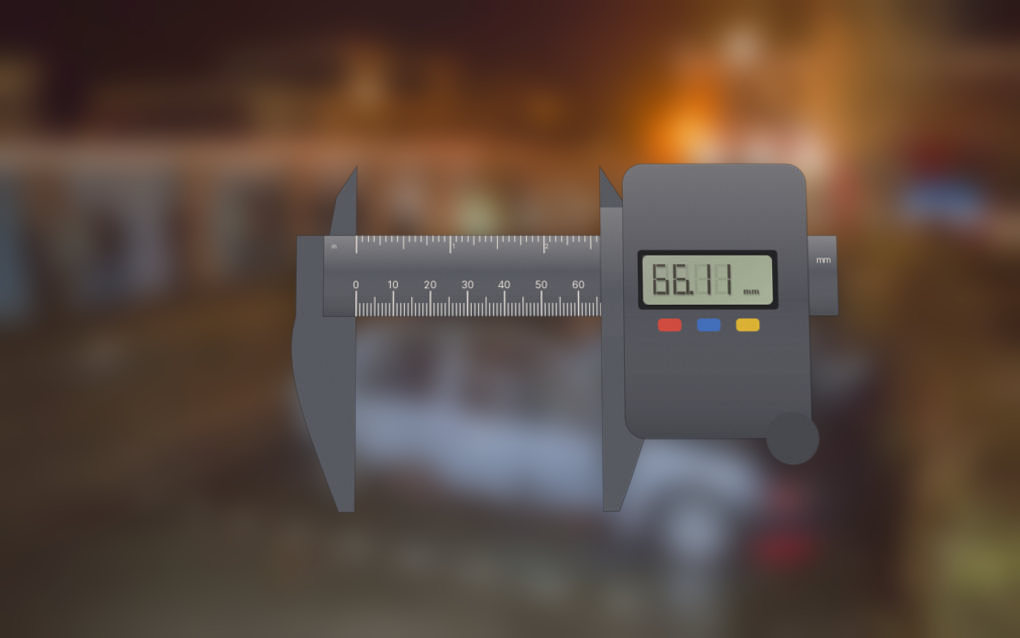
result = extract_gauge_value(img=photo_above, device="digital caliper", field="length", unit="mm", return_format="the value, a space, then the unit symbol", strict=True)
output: 66.11 mm
